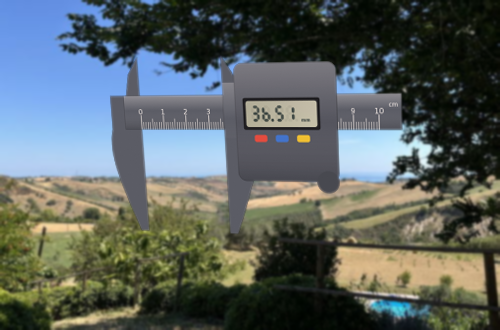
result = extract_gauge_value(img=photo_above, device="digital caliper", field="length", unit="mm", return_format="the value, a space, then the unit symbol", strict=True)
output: 36.51 mm
